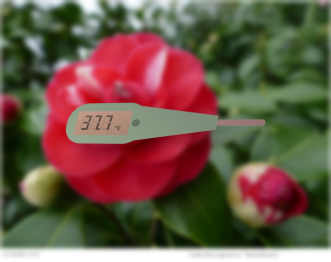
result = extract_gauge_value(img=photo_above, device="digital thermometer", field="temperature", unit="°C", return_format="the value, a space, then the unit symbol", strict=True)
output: 37.7 °C
